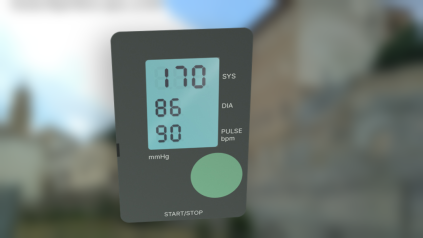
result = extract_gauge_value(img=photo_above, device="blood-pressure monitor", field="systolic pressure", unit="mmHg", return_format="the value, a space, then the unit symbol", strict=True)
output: 170 mmHg
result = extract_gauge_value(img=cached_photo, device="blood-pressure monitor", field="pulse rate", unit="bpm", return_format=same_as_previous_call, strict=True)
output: 90 bpm
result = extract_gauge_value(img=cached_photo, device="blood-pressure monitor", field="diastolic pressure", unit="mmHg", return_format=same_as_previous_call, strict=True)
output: 86 mmHg
